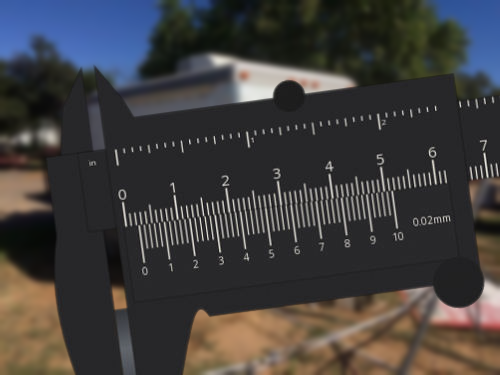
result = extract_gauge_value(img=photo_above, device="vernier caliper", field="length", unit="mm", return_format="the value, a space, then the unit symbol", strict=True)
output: 2.5 mm
